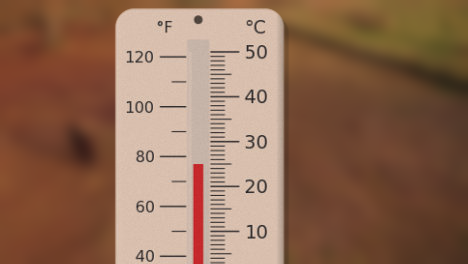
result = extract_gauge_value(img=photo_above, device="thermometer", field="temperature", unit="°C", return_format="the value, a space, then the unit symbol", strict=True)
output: 25 °C
